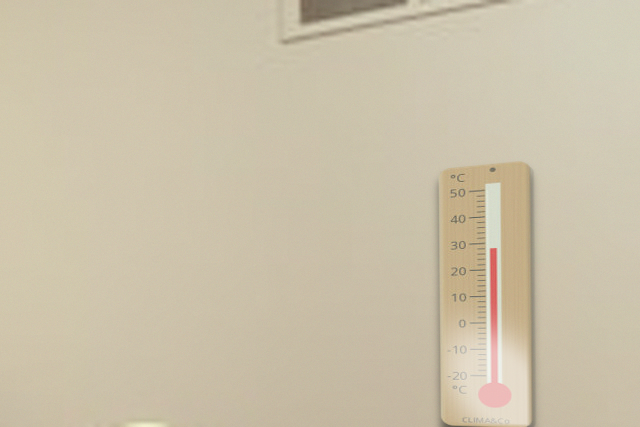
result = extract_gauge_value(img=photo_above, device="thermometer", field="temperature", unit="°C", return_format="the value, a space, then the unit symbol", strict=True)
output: 28 °C
